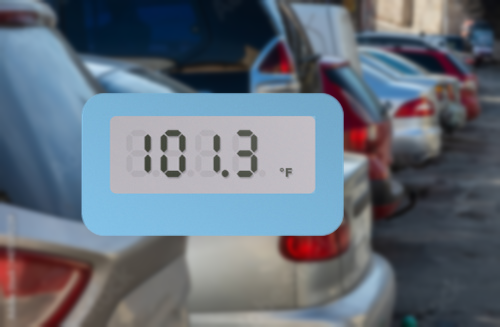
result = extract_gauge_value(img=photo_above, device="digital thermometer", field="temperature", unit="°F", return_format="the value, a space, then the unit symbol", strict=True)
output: 101.3 °F
